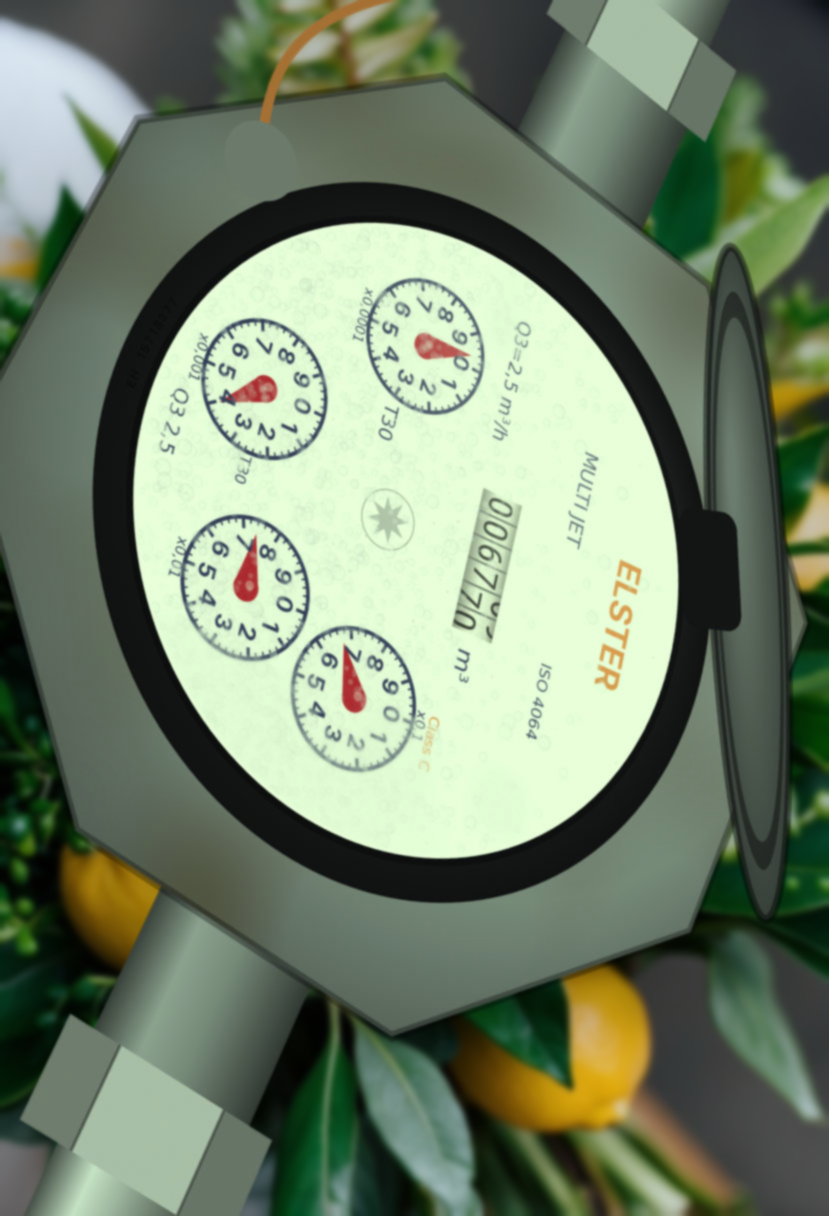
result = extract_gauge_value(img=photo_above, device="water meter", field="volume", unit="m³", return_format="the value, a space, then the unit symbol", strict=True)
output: 6769.6739 m³
